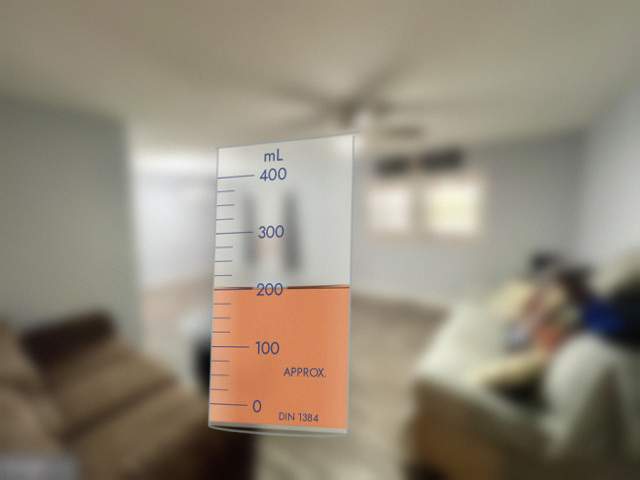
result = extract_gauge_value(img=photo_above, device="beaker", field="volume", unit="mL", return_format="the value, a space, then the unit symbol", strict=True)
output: 200 mL
